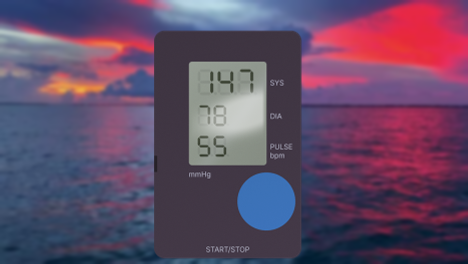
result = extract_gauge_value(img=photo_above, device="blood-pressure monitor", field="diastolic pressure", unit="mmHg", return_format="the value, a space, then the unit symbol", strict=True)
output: 78 mmHg
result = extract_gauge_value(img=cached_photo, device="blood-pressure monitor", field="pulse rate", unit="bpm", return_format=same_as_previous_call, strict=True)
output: 55 bpm
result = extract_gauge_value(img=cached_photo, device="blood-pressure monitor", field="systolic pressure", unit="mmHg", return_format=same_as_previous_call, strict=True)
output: 147 mmHg
